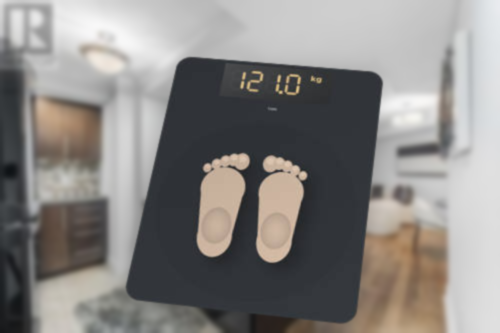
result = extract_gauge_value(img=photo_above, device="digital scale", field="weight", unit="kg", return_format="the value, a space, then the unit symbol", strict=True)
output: 121.0 kg
